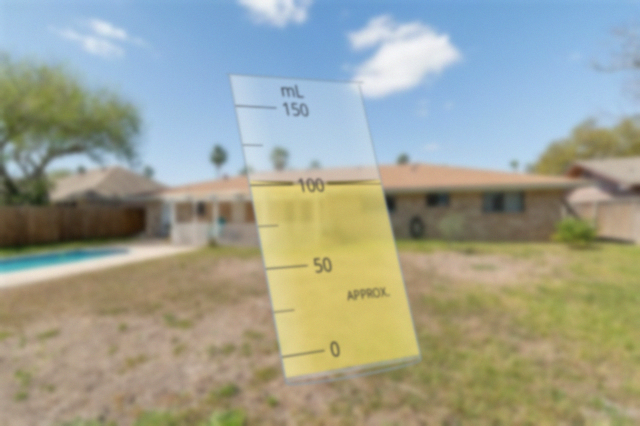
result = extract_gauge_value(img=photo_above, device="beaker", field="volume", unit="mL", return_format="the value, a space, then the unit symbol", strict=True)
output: 100 mL
